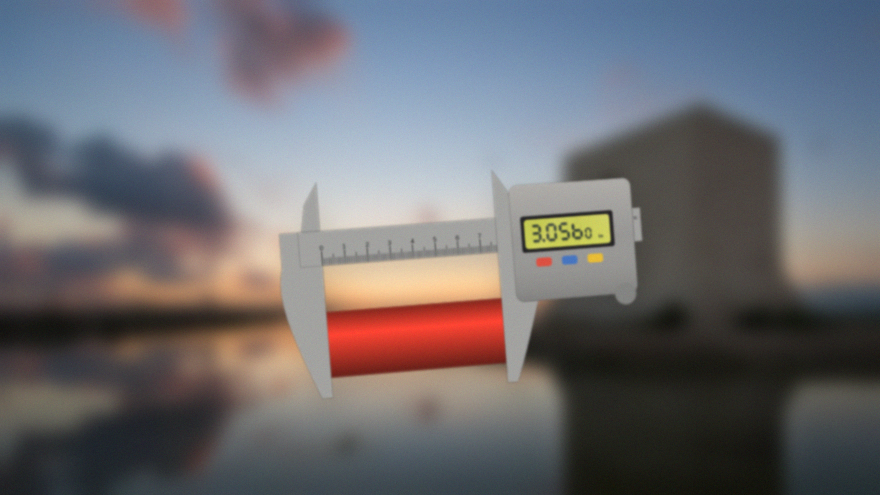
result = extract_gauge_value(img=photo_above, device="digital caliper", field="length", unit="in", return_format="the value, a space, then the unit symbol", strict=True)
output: 3.0560 in
